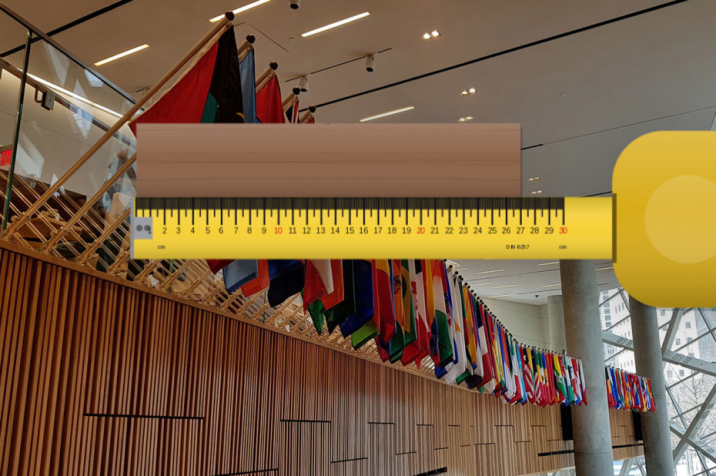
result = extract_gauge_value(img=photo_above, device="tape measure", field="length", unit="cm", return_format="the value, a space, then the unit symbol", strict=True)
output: 27 cm
